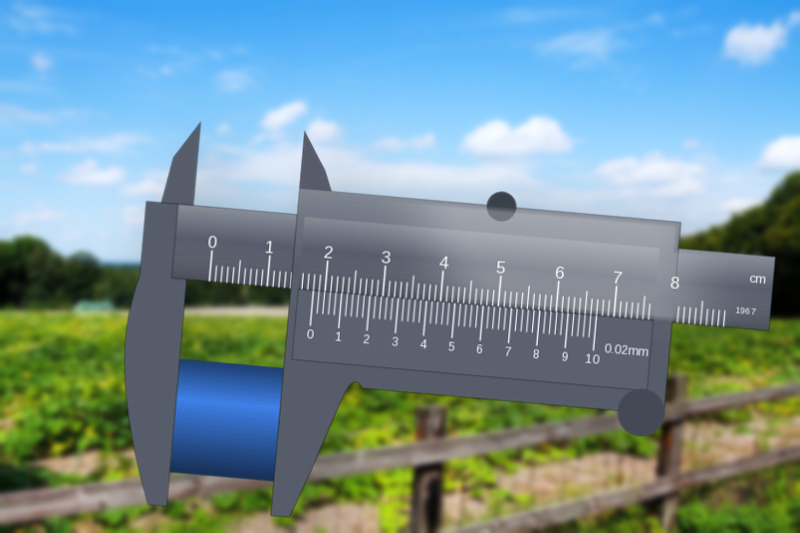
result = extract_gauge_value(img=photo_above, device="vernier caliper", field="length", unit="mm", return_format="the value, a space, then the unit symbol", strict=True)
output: 18.0 mm
